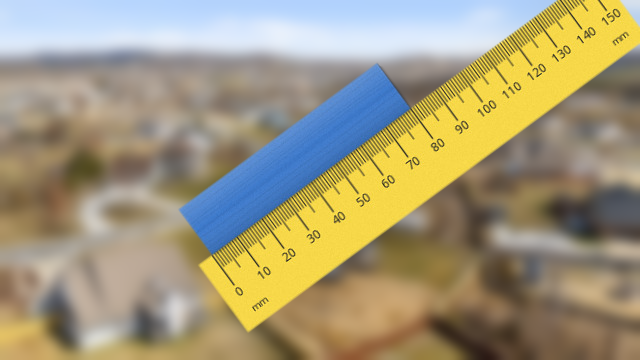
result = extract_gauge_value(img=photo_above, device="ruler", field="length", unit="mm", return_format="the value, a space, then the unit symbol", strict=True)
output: 80 mm
